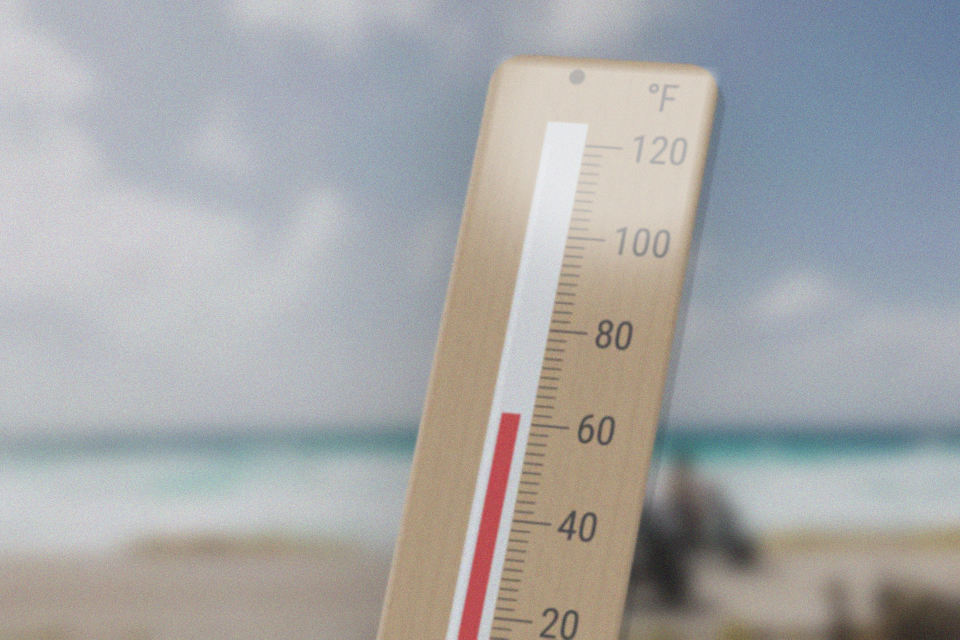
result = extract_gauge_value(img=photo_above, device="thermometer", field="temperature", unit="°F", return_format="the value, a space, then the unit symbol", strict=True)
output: 62 °F
